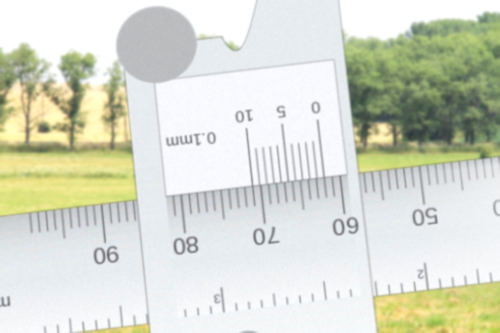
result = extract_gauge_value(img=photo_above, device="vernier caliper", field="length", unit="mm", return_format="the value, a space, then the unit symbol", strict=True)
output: 62.0 mm
